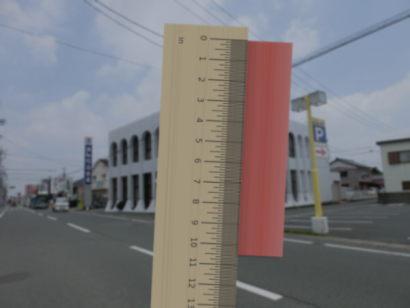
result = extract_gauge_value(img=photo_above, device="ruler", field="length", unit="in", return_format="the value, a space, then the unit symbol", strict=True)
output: 10.5 in
